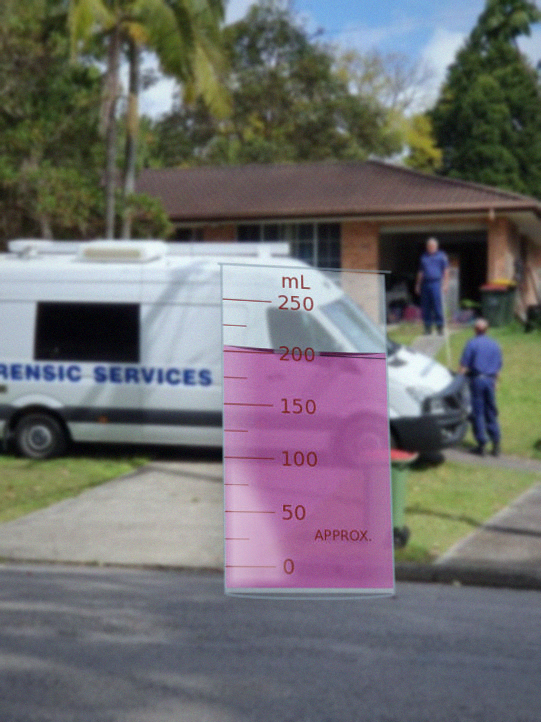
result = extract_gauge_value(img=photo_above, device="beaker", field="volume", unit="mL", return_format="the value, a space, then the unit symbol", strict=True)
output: 200 mL
